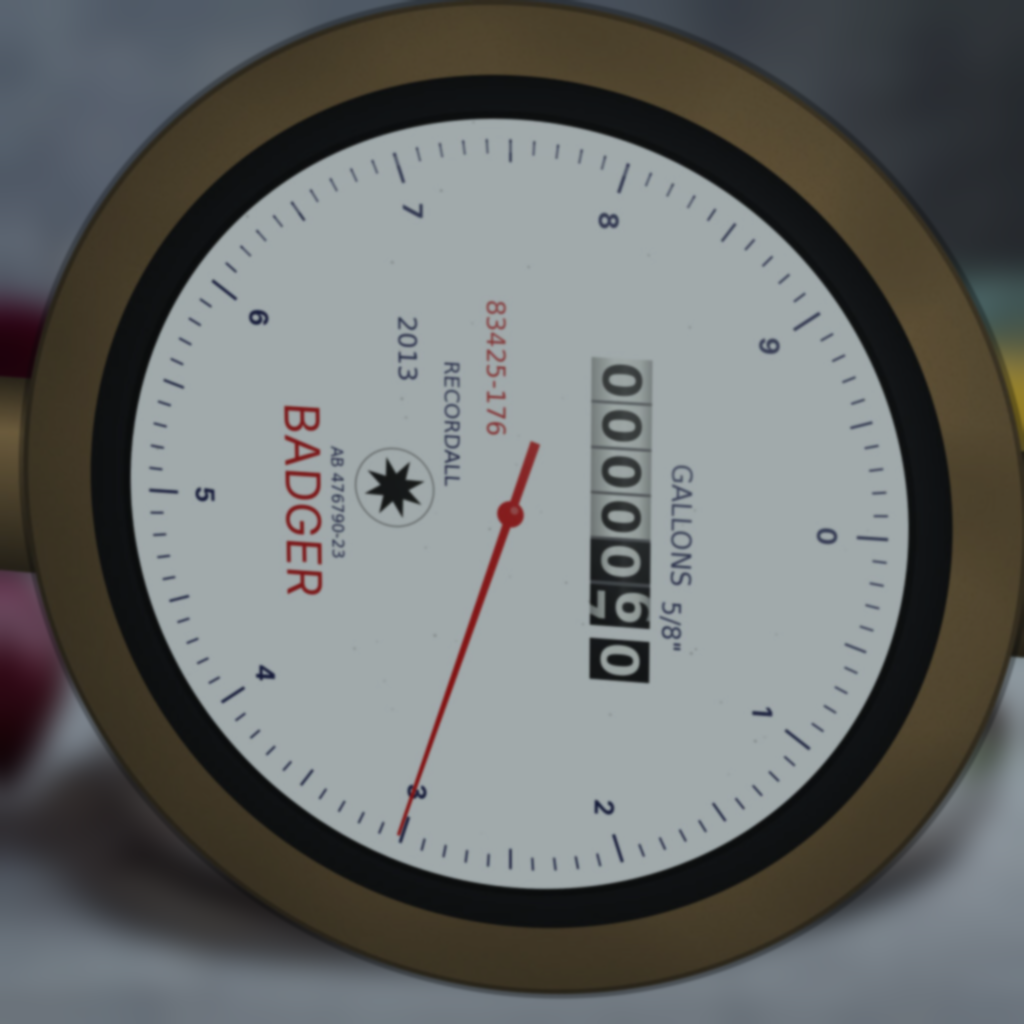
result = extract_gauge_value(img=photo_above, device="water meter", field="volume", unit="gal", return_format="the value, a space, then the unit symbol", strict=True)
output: 63.0 gal
